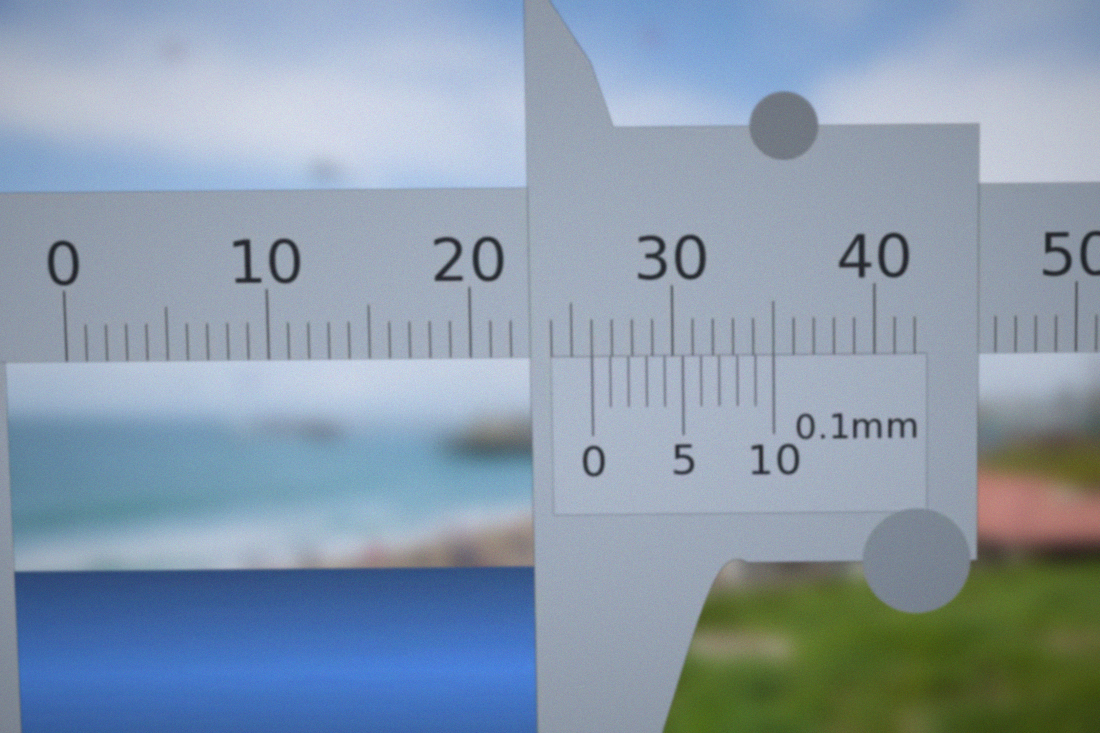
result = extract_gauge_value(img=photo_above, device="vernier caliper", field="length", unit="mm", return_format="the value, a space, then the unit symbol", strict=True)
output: 26.0 mm
